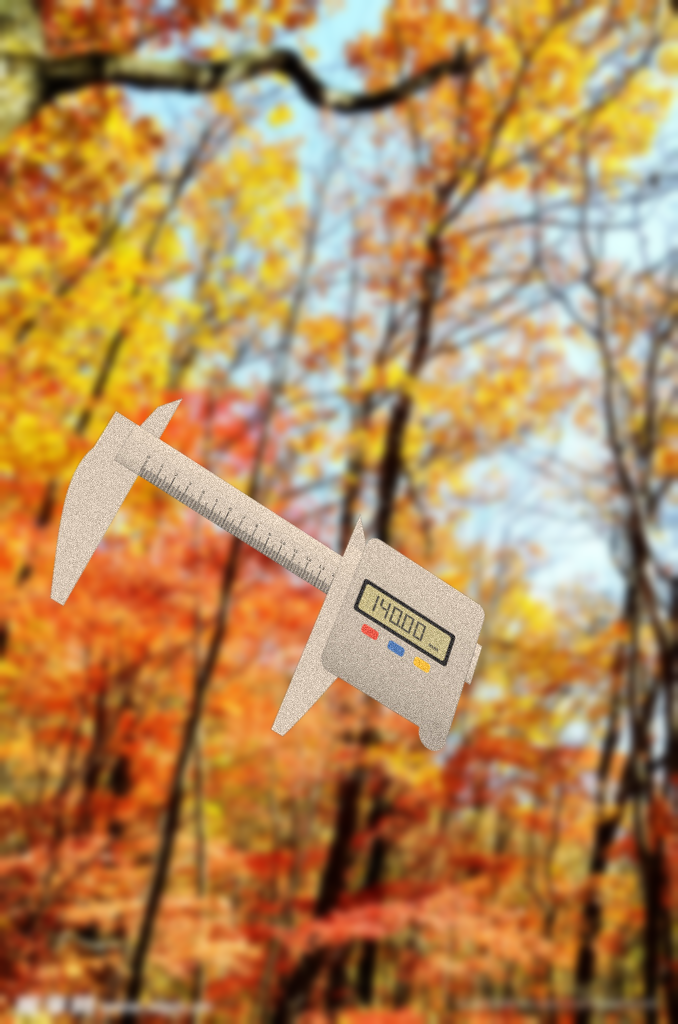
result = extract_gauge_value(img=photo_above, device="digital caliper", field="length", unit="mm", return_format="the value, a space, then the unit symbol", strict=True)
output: 140.00 mm
